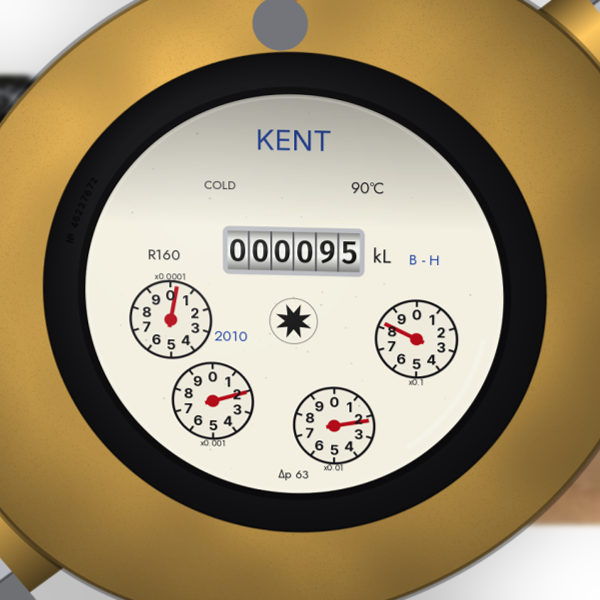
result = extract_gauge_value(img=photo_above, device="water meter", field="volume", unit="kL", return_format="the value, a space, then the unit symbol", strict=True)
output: 95.8220 kL
